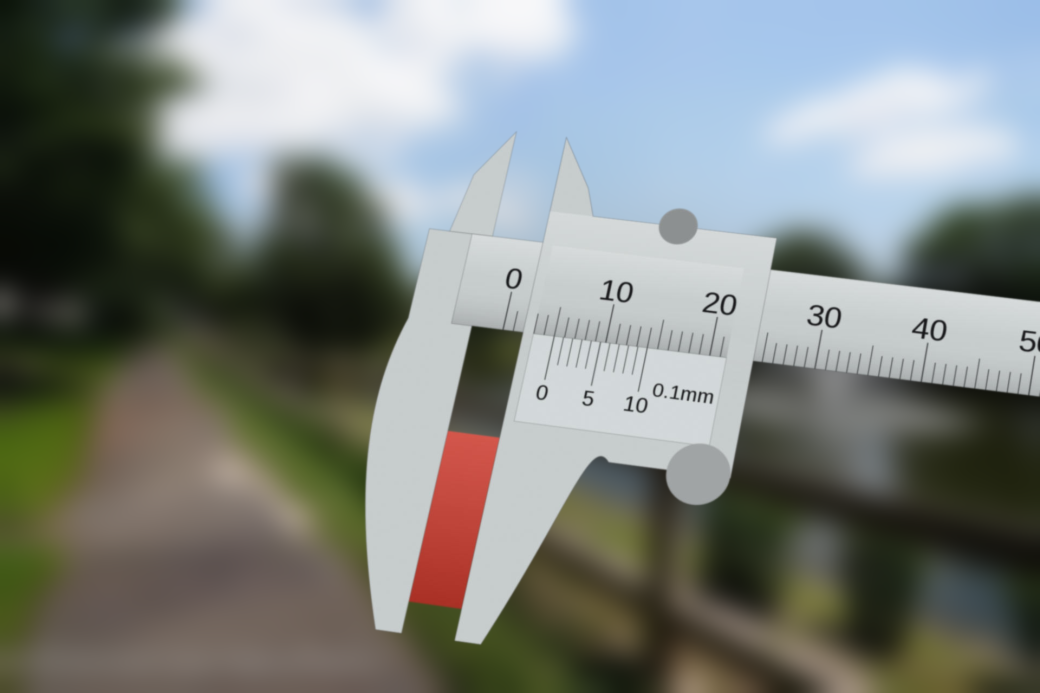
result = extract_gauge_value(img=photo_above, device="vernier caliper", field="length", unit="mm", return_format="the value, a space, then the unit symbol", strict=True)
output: 5.0 mm
